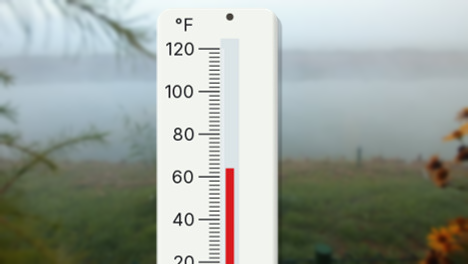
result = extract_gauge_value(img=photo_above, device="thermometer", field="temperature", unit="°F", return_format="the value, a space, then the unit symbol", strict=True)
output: 64 °F
